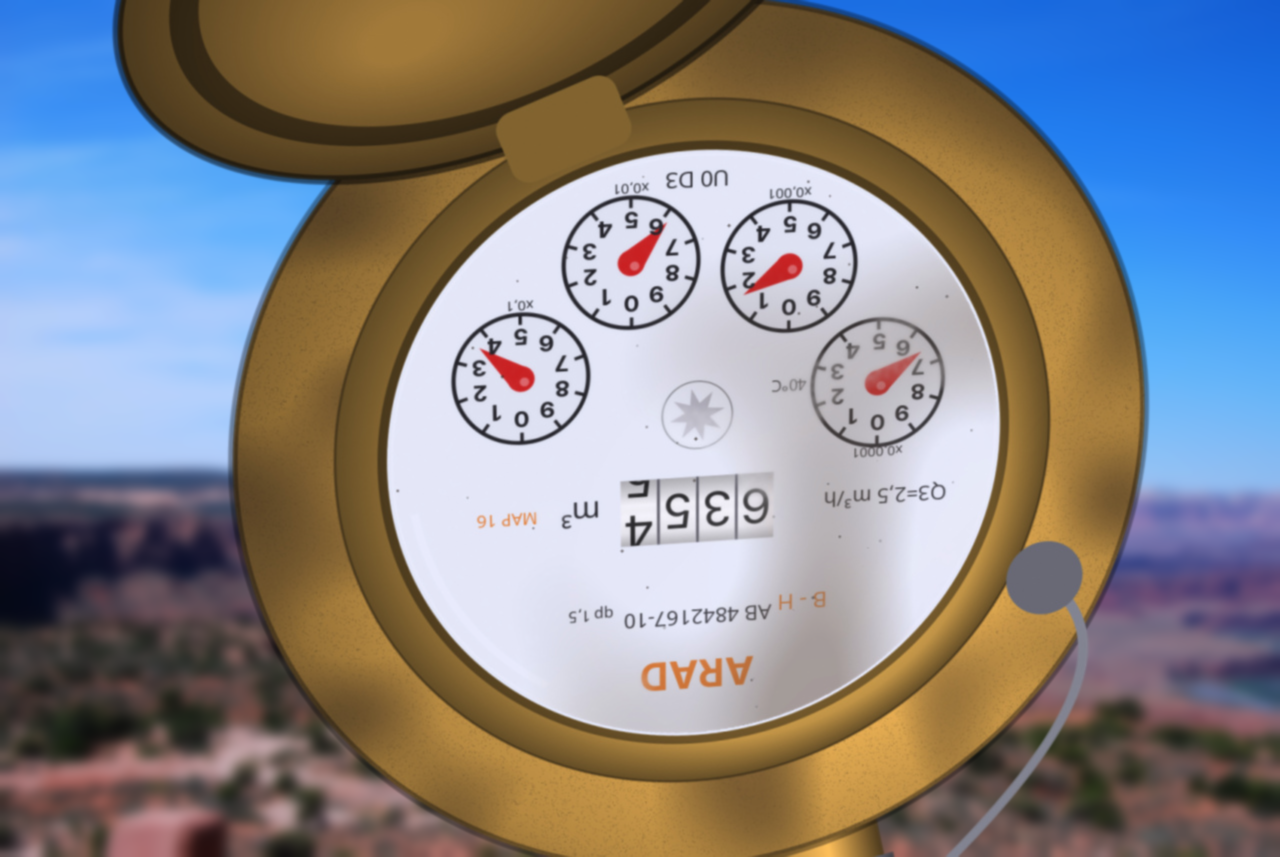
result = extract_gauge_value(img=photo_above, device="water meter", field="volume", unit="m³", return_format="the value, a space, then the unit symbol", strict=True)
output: 6354.3616 m³
